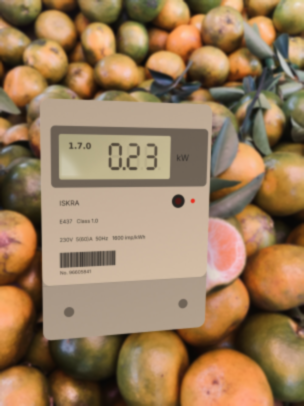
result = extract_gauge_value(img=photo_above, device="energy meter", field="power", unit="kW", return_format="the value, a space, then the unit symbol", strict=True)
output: 0.23 kW
